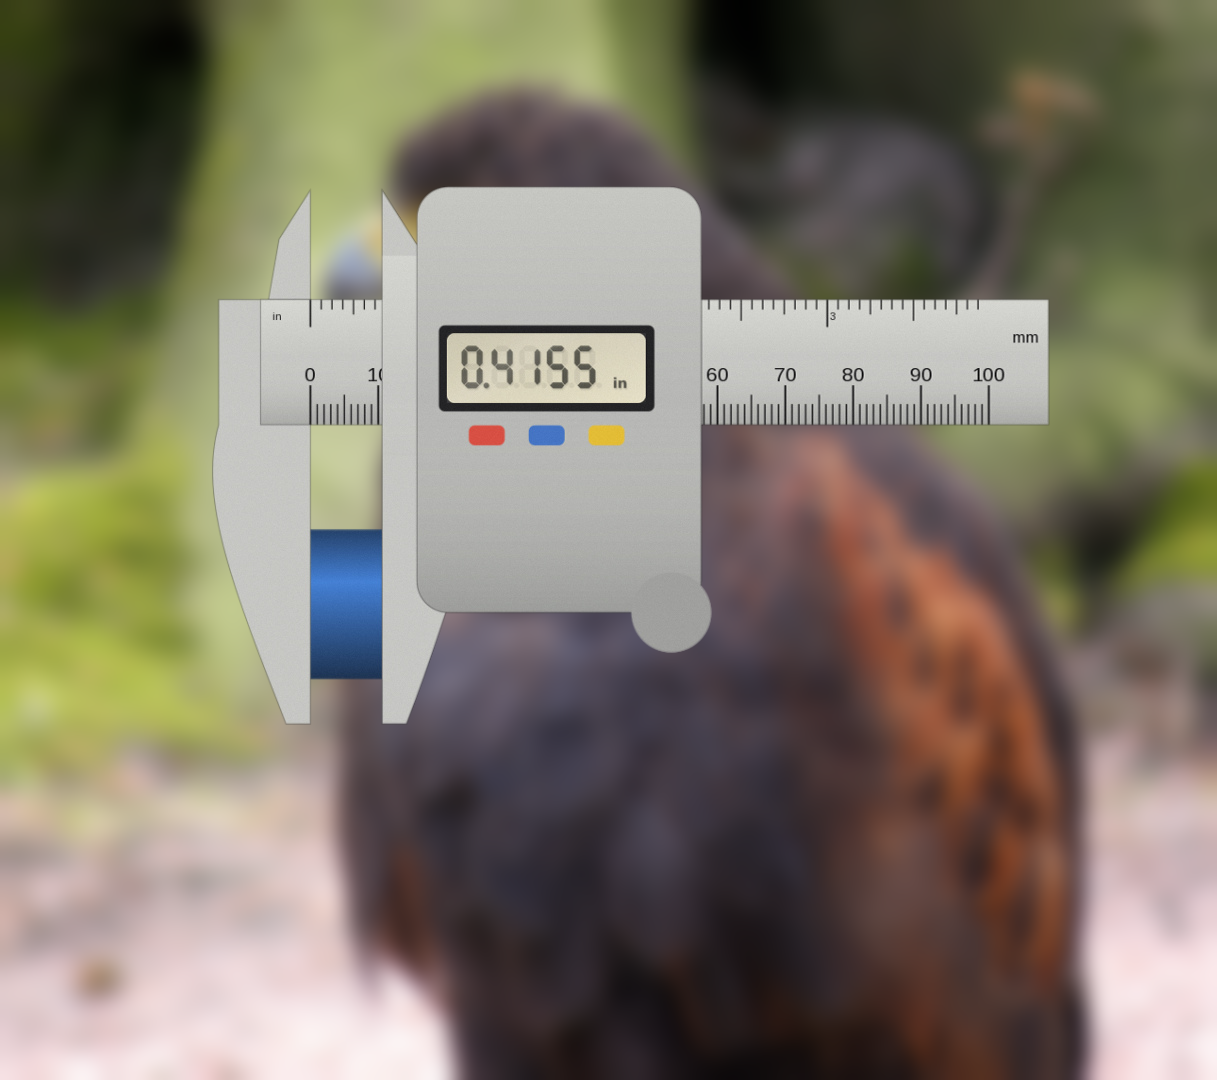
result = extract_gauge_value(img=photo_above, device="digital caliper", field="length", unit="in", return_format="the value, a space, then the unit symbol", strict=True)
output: 0.4155 in
